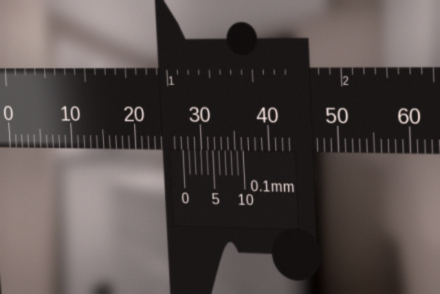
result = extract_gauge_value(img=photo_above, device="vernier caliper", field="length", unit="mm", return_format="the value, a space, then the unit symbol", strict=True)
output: 27.2 mm
